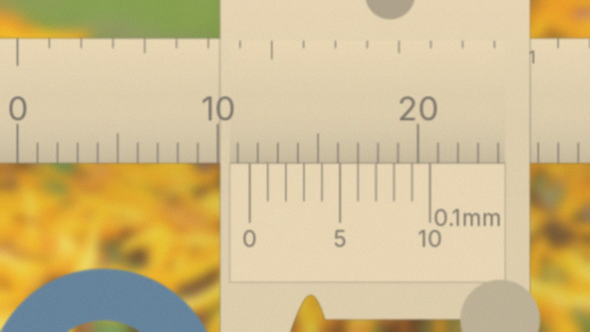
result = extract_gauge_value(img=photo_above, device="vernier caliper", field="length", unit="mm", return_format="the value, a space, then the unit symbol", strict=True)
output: 11.6 mm
